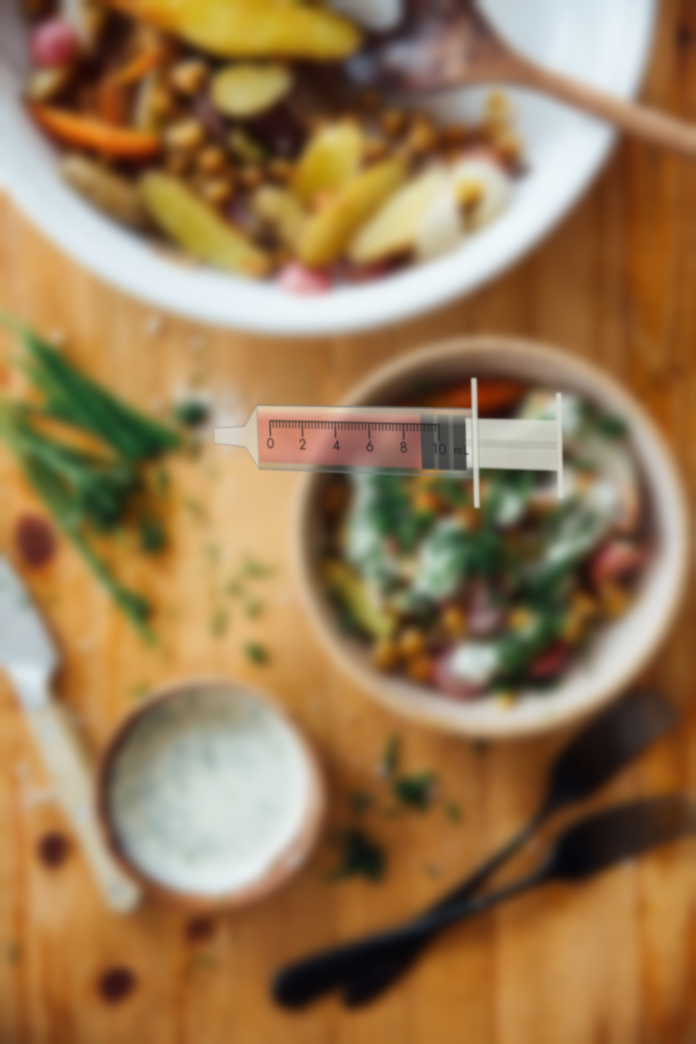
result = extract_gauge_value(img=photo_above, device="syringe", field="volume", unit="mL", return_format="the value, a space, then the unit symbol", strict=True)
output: 9 mL
